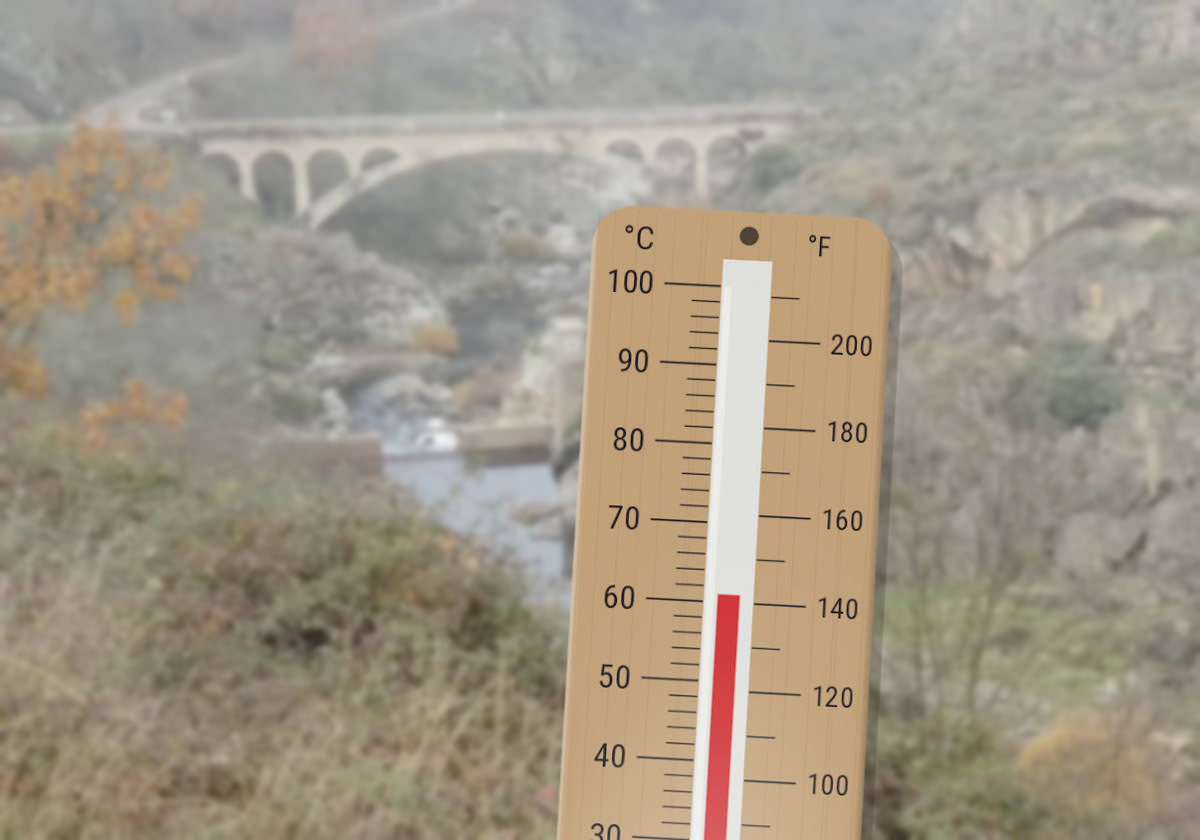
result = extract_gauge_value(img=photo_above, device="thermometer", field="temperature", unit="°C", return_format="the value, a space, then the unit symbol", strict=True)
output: 61 °C
